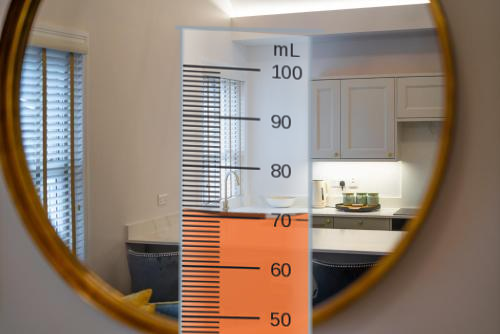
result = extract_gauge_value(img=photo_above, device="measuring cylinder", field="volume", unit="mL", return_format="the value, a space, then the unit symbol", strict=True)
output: 70 mL
